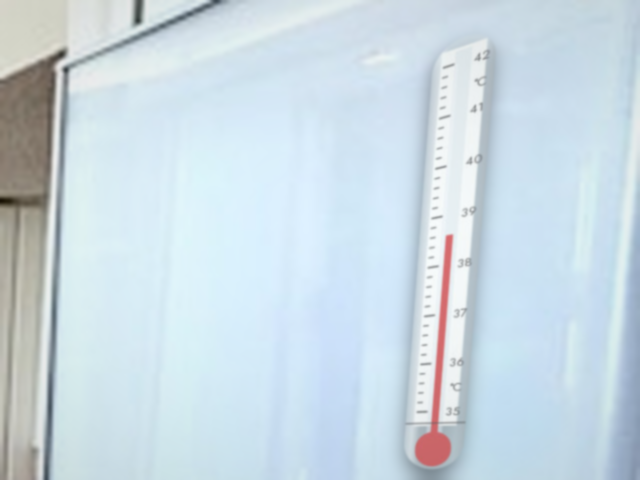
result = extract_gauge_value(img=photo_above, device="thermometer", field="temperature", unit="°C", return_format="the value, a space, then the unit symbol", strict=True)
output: 38.6 °C
